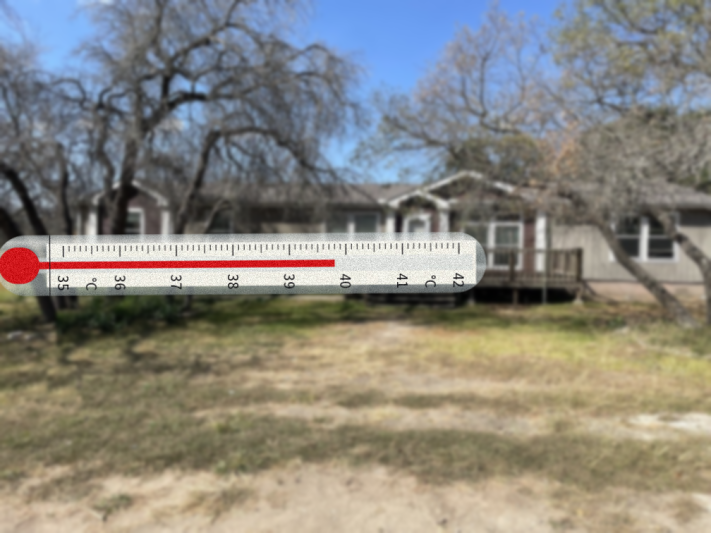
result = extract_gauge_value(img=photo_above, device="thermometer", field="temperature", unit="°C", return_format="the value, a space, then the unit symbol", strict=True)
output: 39.8 °C
